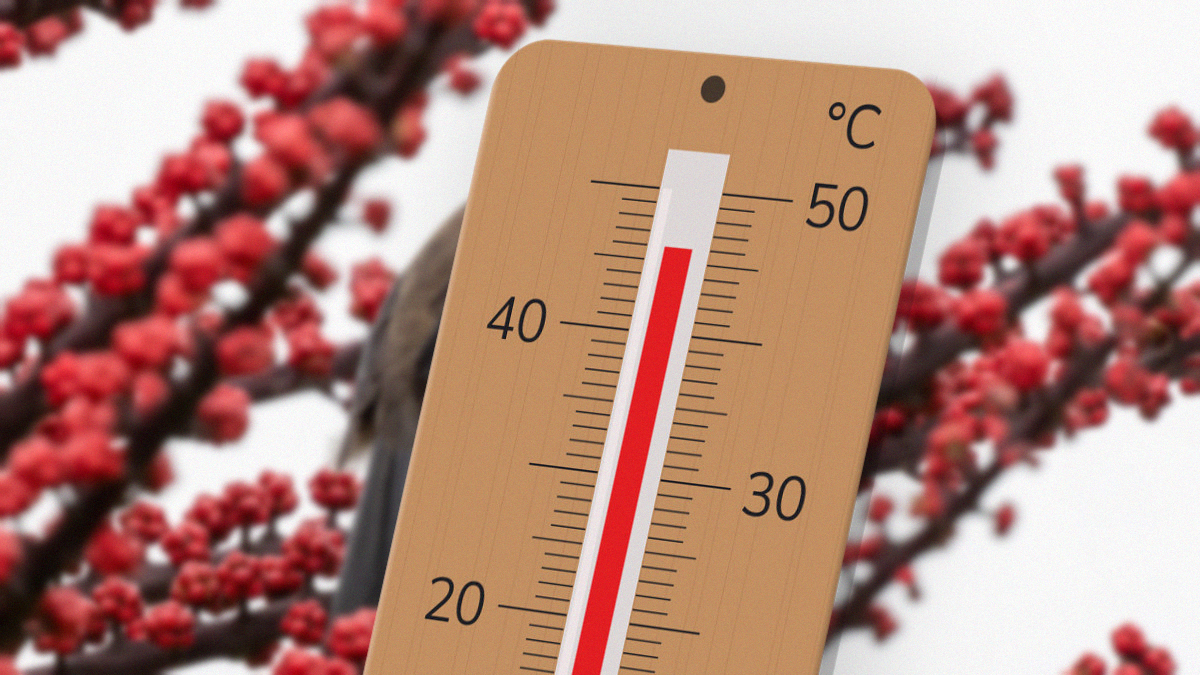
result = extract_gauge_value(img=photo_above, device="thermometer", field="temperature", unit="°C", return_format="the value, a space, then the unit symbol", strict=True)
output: 46 °C
